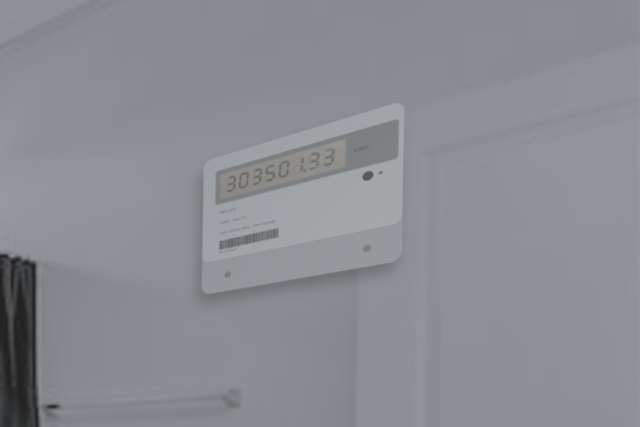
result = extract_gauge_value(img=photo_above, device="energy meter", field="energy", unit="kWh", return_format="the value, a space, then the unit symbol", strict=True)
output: 303501.33 kWh
